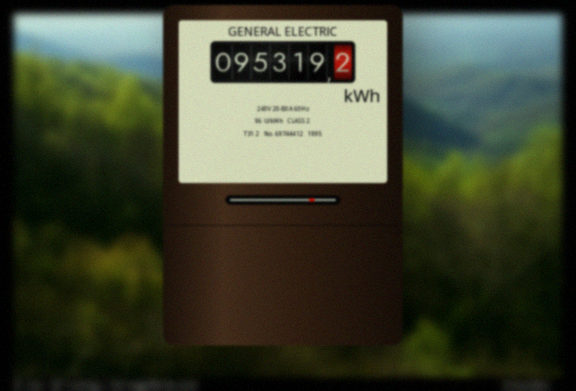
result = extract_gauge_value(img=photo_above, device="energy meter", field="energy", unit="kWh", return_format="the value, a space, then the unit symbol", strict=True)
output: 95319.2 kWh
